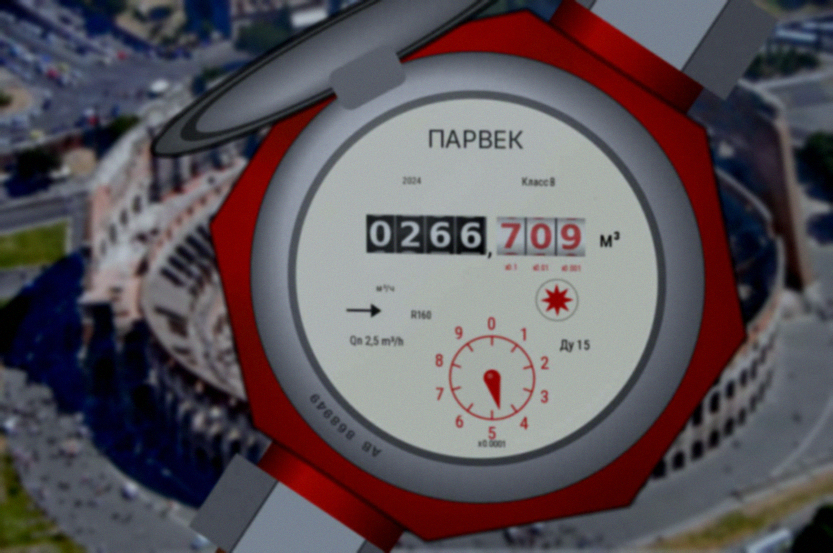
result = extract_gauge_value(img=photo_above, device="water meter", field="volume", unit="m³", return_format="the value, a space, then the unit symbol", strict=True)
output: 266.7094 m³
